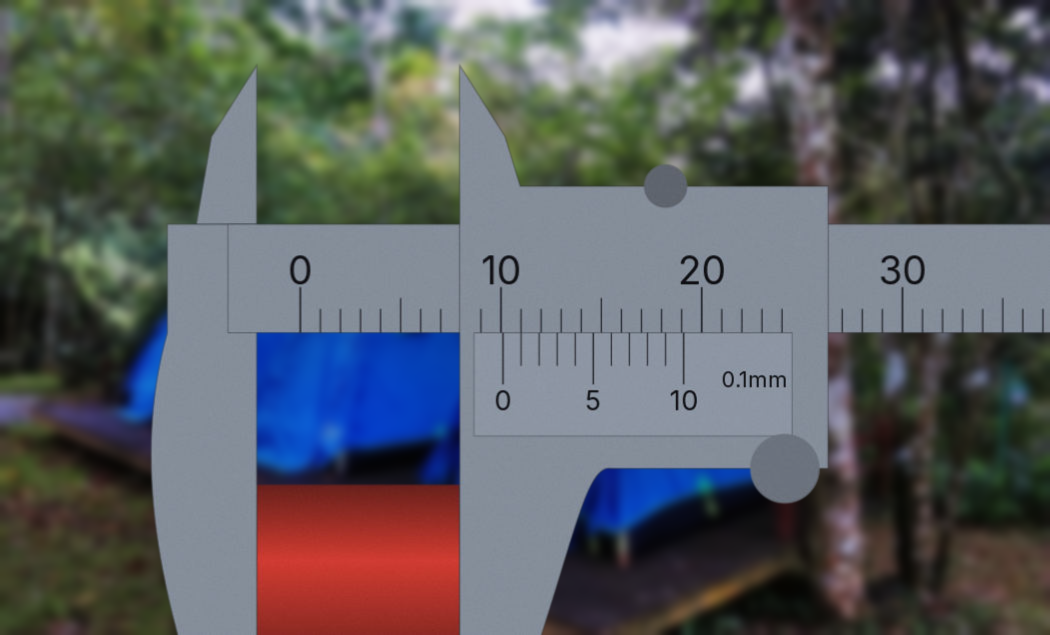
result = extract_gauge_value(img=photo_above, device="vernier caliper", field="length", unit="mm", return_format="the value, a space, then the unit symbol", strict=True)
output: 10.1 mm
